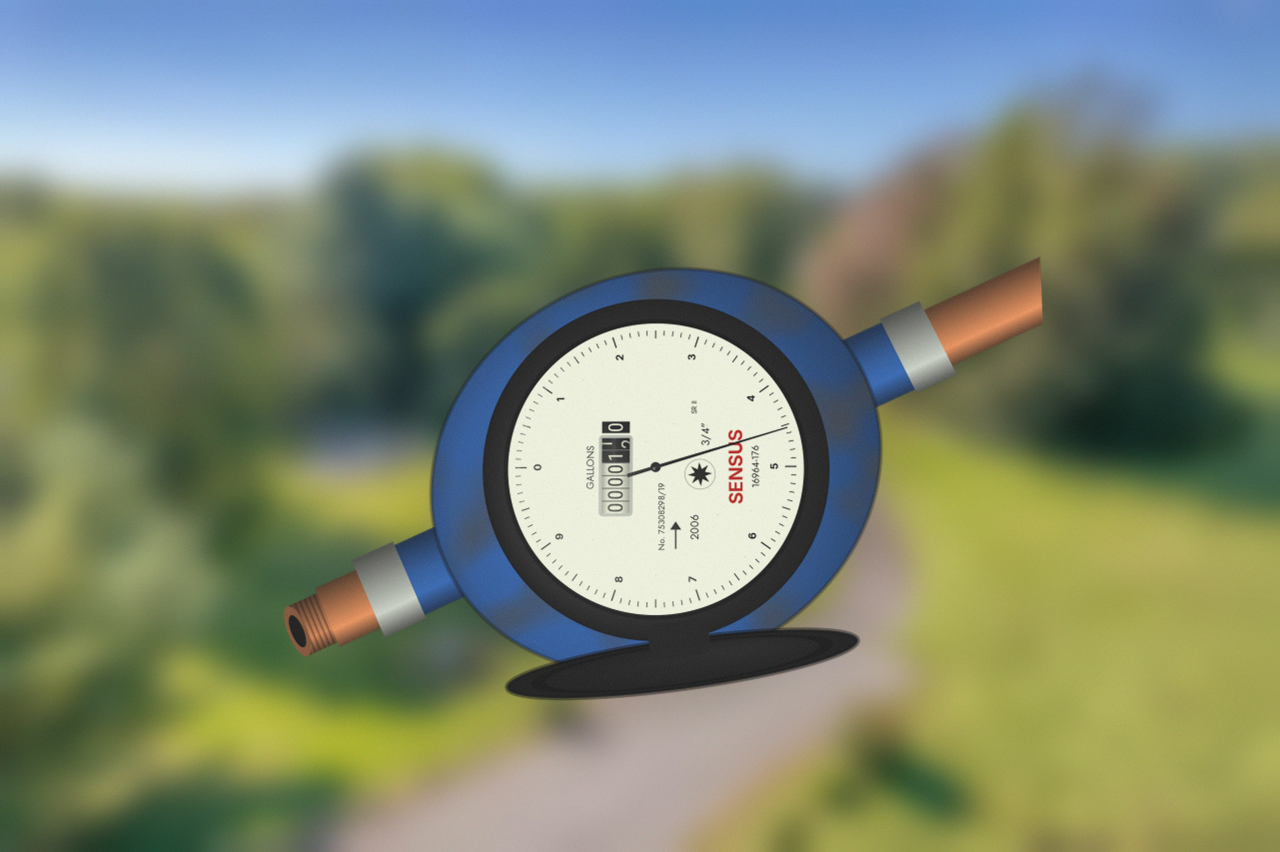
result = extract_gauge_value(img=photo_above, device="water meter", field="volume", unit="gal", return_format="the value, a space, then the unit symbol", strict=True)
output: 114.5 gal
